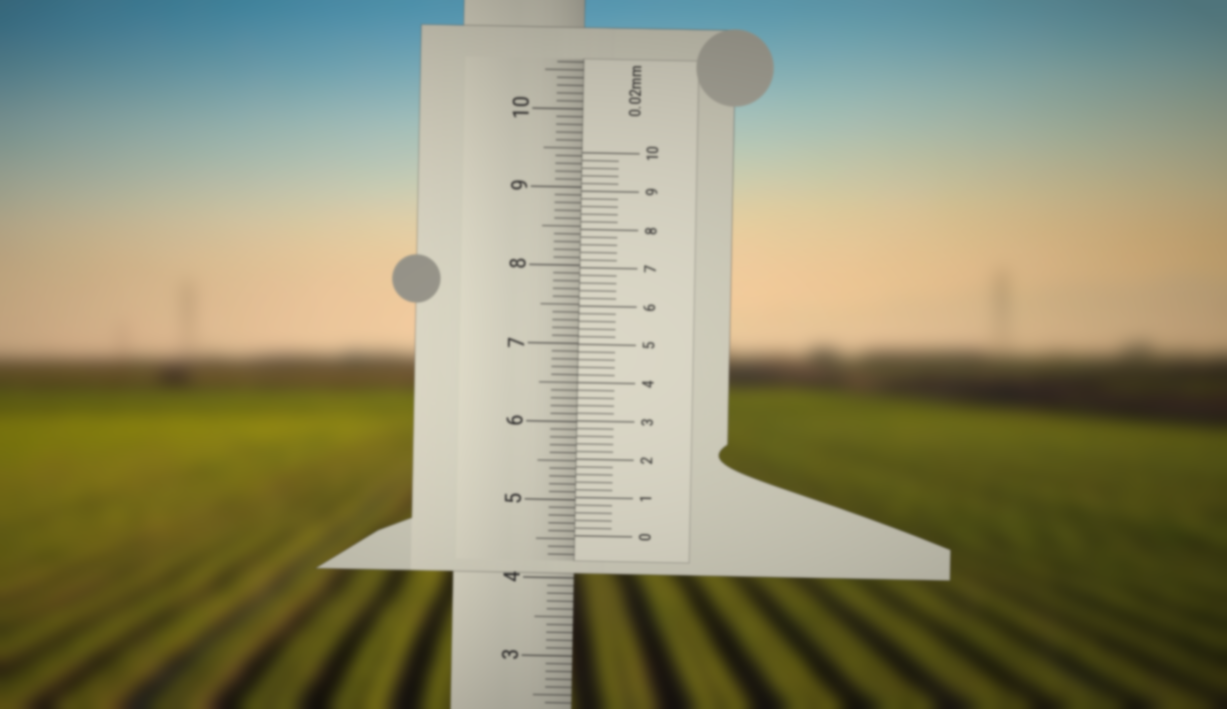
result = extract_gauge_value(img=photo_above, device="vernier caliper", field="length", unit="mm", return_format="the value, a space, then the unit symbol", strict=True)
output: 45.4 mm
